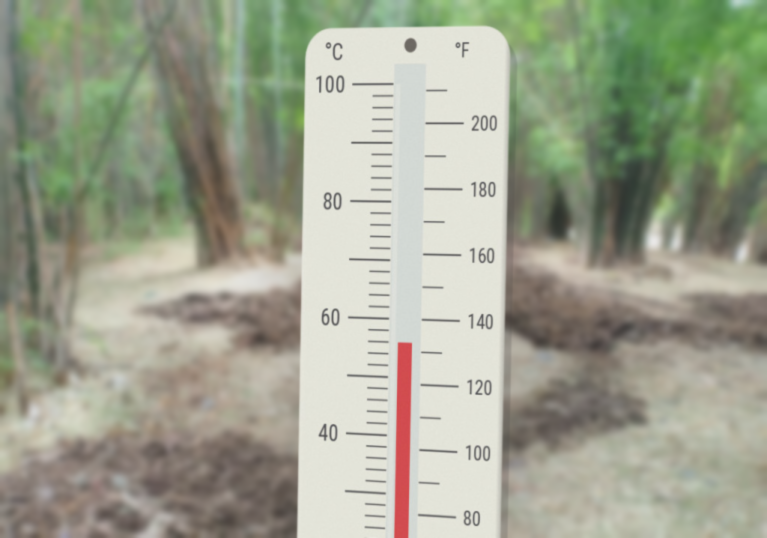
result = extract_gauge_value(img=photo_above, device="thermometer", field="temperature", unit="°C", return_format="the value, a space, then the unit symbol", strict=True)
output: 56 °C
